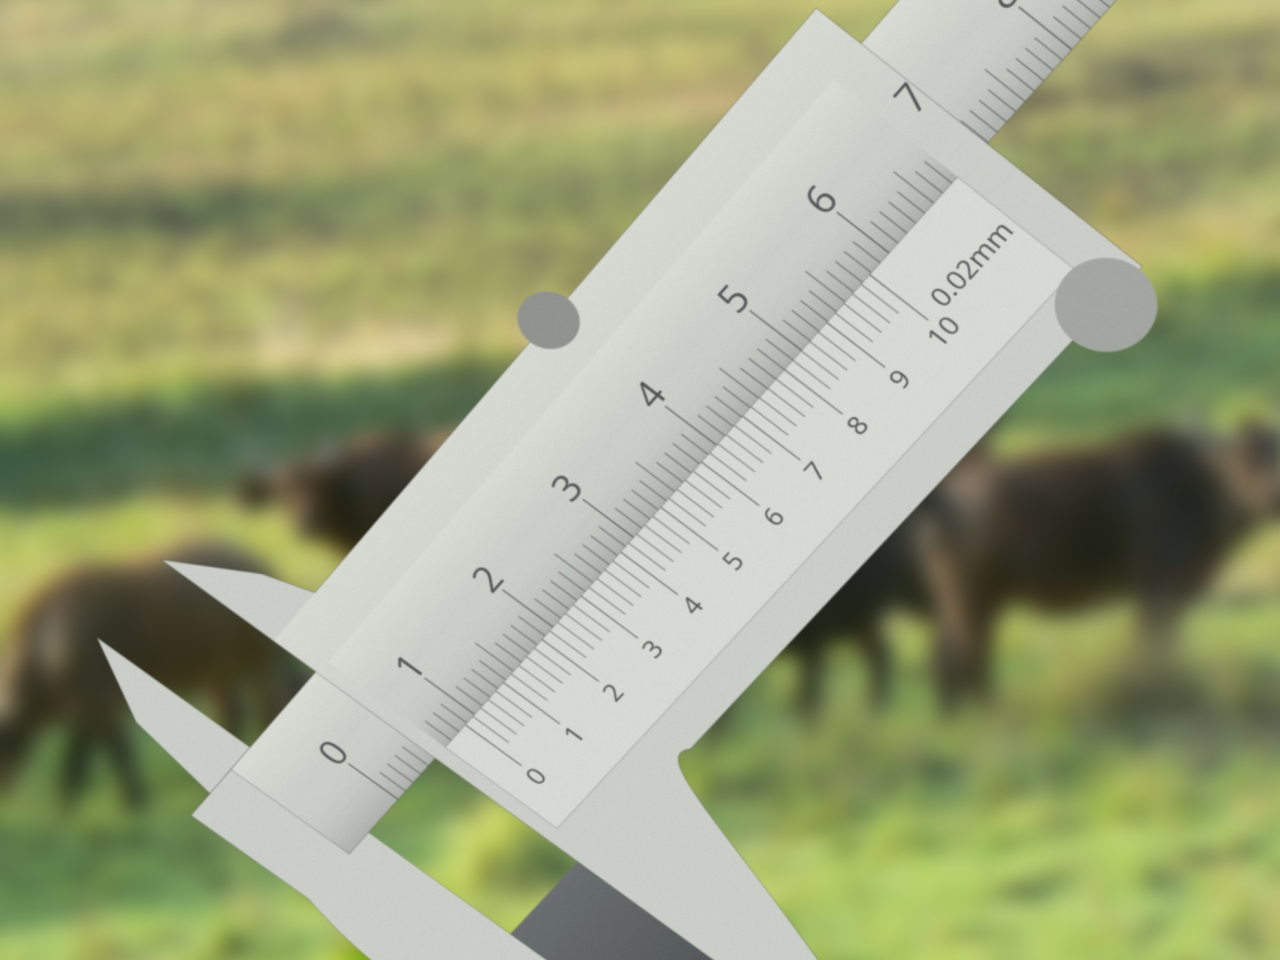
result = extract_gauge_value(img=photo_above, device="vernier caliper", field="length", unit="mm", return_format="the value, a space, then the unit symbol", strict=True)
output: 8.8 mm
